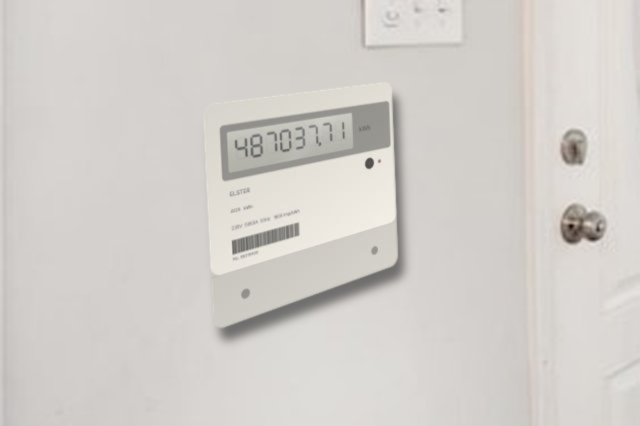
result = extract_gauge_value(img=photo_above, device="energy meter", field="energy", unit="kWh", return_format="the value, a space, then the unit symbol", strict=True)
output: 487037.71 kWh
